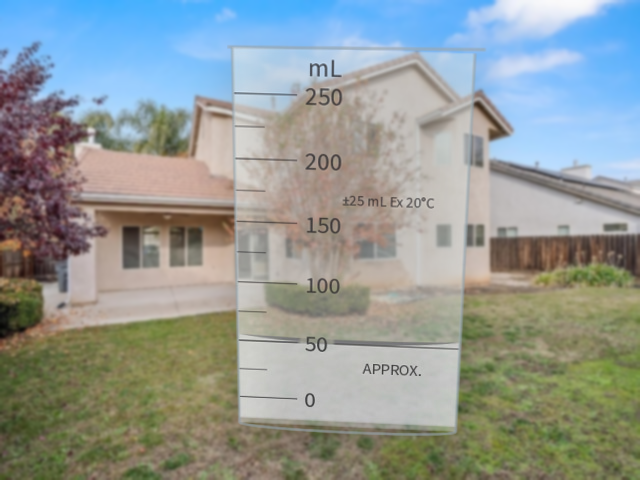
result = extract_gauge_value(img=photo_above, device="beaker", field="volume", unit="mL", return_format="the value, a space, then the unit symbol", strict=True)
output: 50 mL
